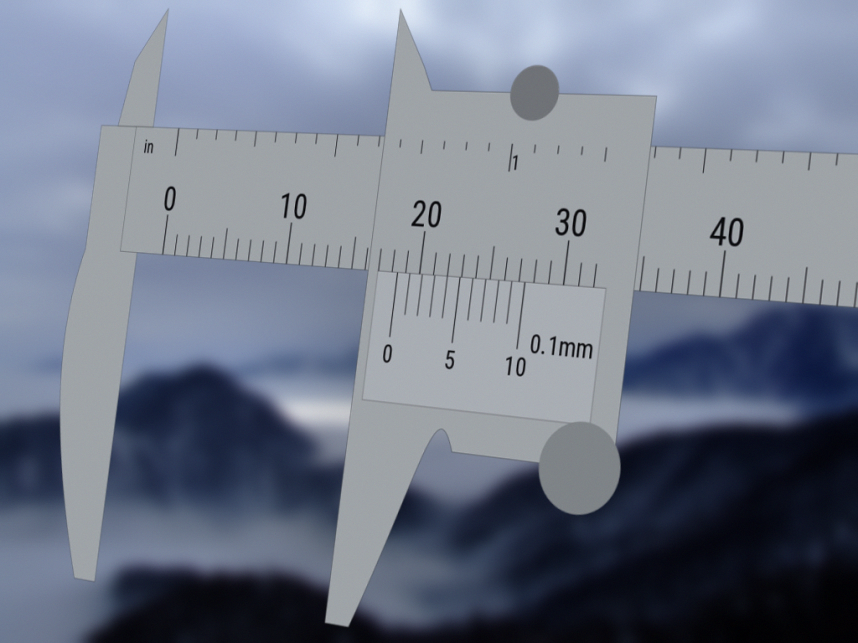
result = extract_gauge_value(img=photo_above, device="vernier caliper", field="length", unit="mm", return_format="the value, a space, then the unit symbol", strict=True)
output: 18.4 mm
